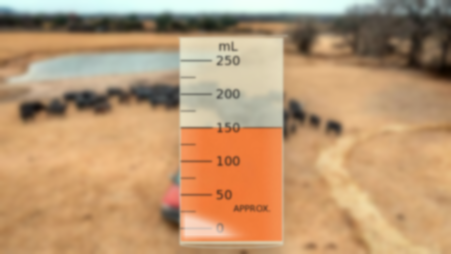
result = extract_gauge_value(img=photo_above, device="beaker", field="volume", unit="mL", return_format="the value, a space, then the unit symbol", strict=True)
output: 150 mL
